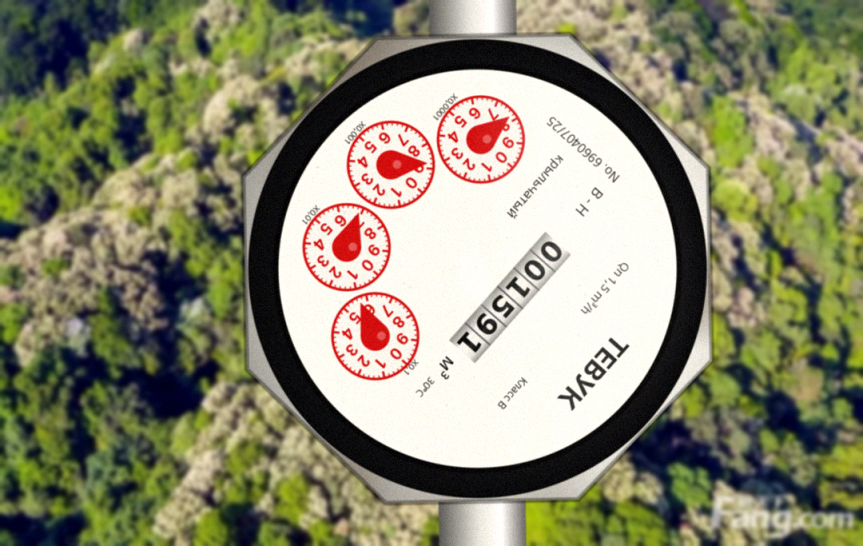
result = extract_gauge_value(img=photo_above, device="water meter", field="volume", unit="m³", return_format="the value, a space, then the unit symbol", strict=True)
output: 1591.5687 m³
